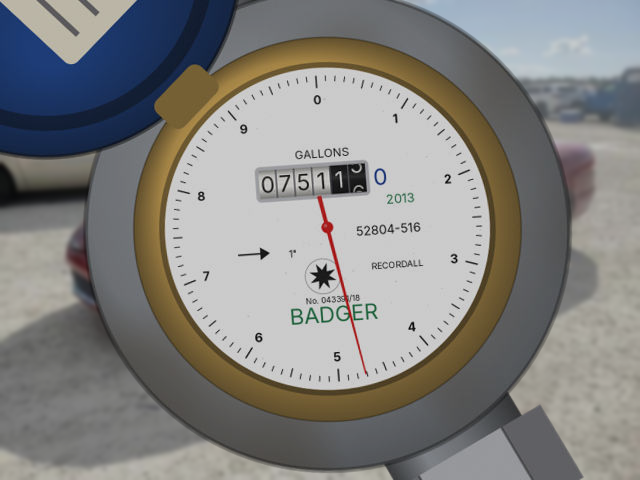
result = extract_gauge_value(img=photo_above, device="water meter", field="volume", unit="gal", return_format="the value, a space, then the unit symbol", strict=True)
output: 751154.7 gal
